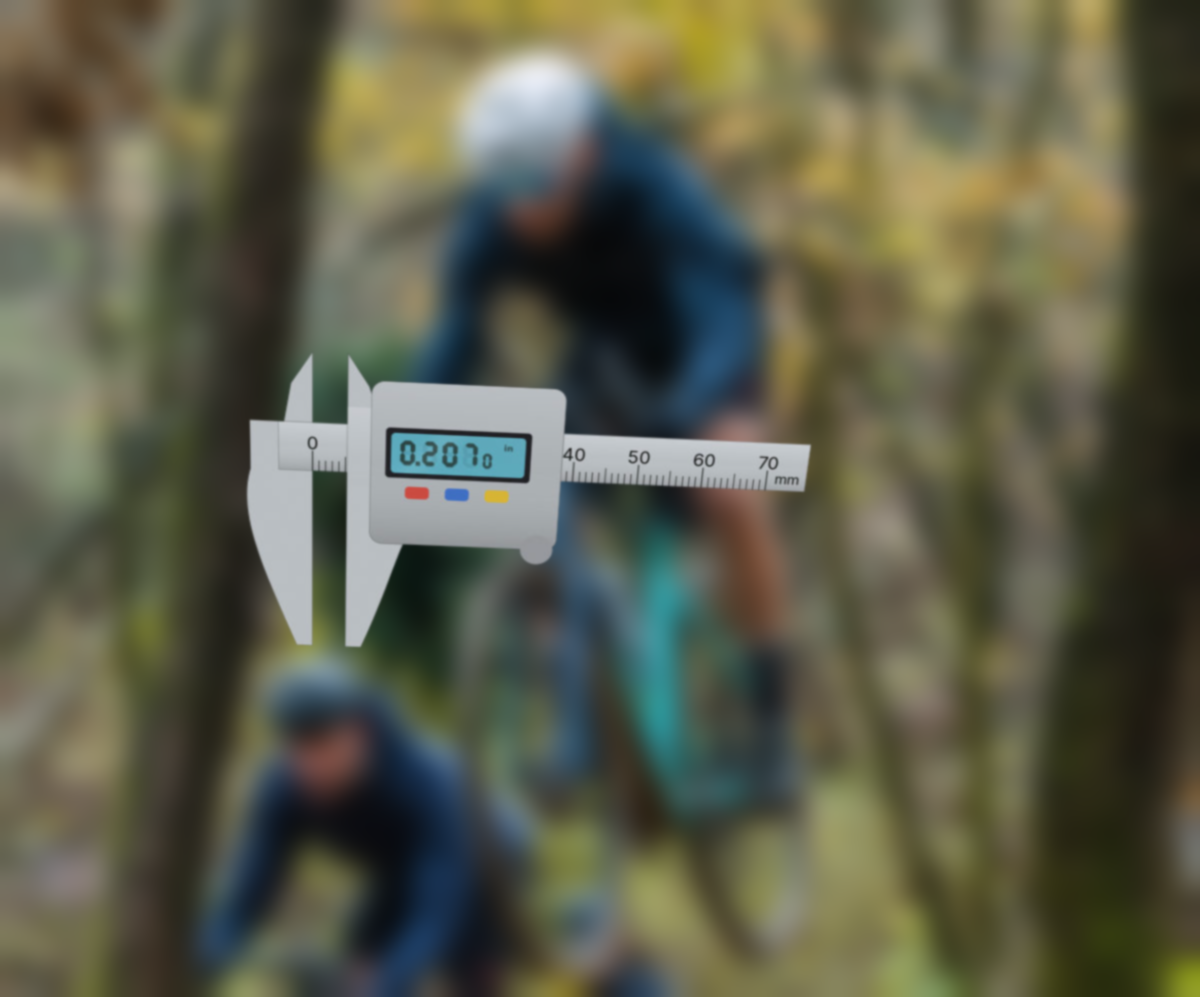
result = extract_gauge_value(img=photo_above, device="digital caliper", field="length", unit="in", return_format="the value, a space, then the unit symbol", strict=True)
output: 0.2070 in
